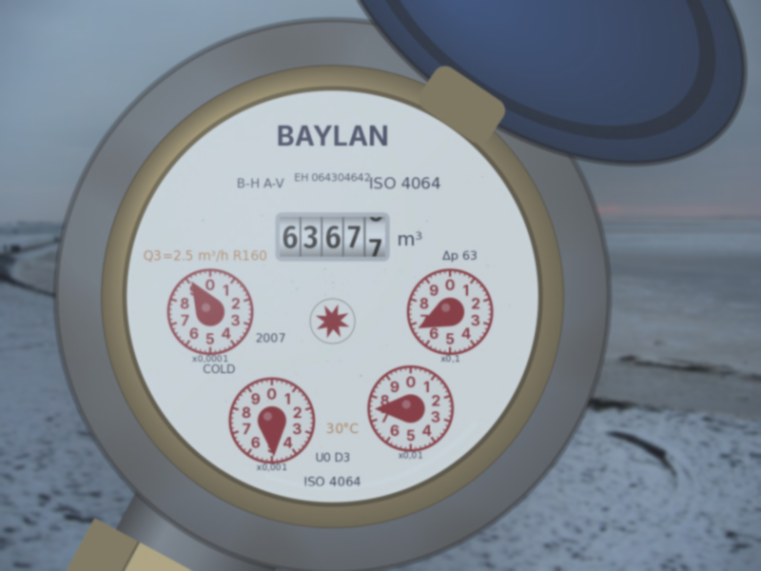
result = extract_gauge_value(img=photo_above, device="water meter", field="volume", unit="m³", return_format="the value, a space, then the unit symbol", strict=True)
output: 63676.6749 m³
